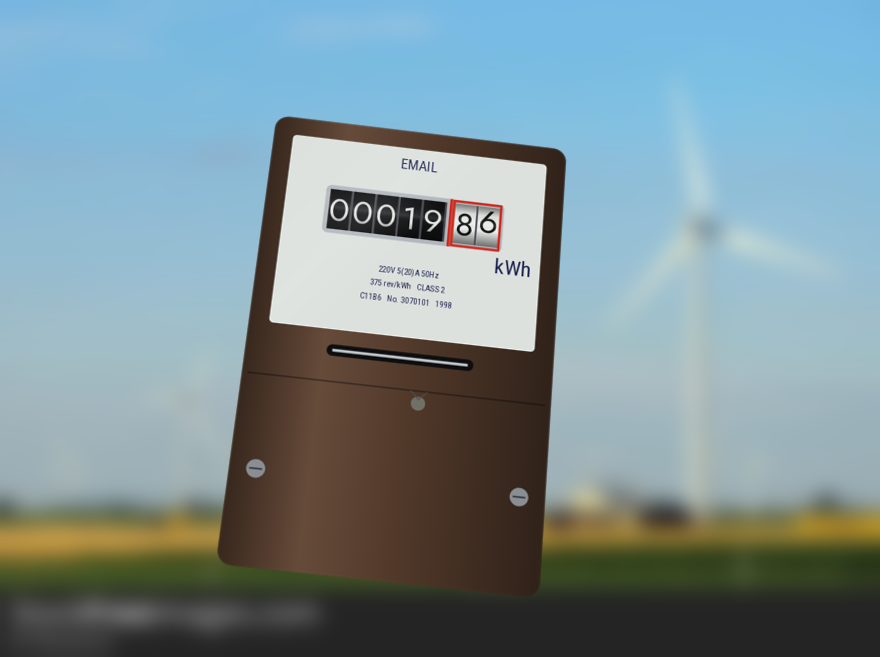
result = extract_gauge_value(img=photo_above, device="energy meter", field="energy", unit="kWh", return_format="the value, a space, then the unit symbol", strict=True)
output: 19.86 kWh
